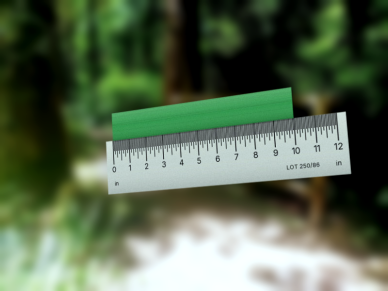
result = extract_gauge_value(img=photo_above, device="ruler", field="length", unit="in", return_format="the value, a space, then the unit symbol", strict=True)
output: 10 in
